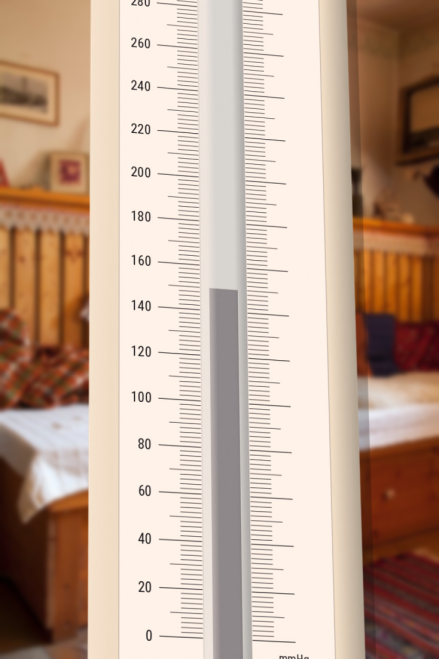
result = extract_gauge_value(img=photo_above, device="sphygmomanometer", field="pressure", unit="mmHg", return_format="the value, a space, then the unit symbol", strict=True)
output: 150 mmHg
